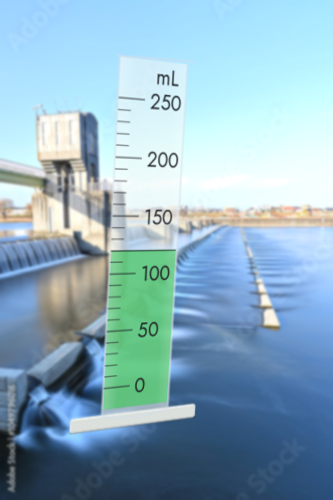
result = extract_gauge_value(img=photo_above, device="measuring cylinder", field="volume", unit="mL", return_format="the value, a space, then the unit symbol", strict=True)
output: 120 mL
